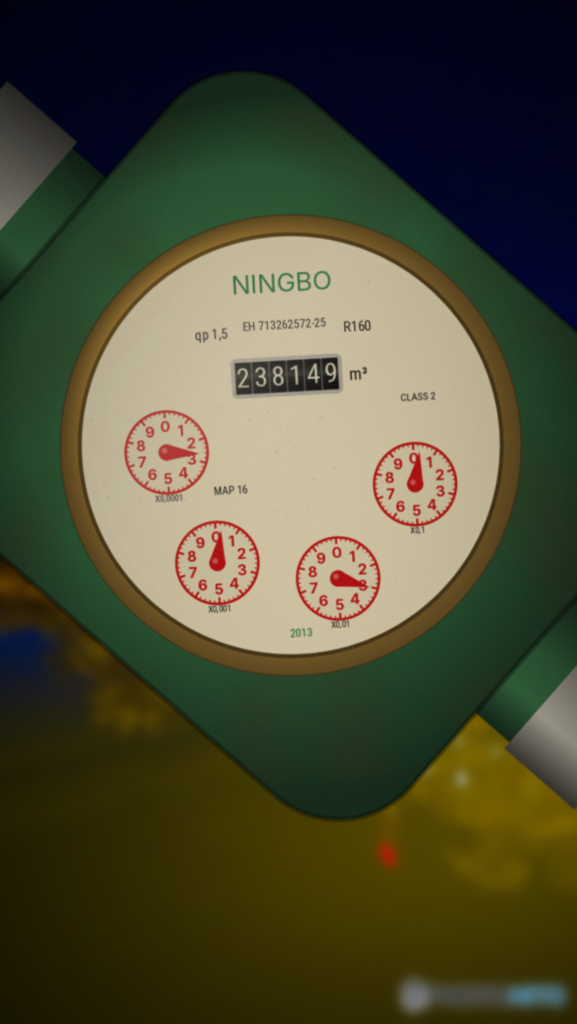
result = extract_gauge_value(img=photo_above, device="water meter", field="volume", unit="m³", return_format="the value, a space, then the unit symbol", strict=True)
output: 238149.0302 m³
